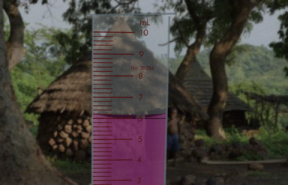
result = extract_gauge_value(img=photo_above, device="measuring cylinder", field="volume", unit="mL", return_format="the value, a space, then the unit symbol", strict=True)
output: 6 mL
